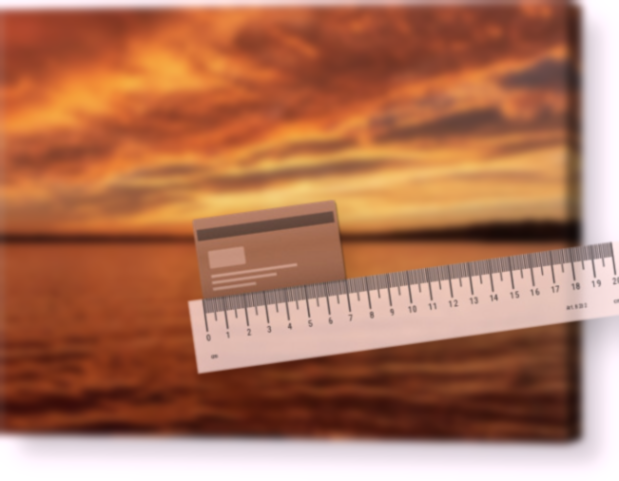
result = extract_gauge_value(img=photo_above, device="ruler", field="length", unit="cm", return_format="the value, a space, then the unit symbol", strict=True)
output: 7 cm
